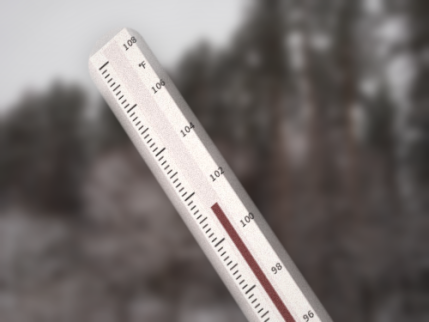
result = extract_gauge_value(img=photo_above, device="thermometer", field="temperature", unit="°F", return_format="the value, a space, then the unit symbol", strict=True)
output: 101.2 °F
